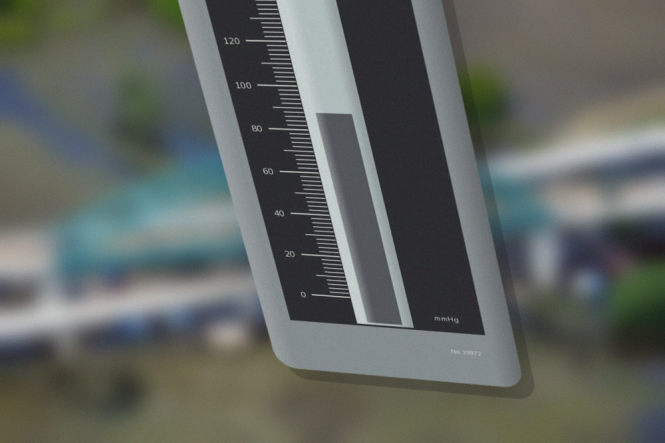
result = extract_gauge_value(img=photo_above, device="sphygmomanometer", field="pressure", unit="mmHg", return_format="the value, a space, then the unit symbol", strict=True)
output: 88 mmHg
